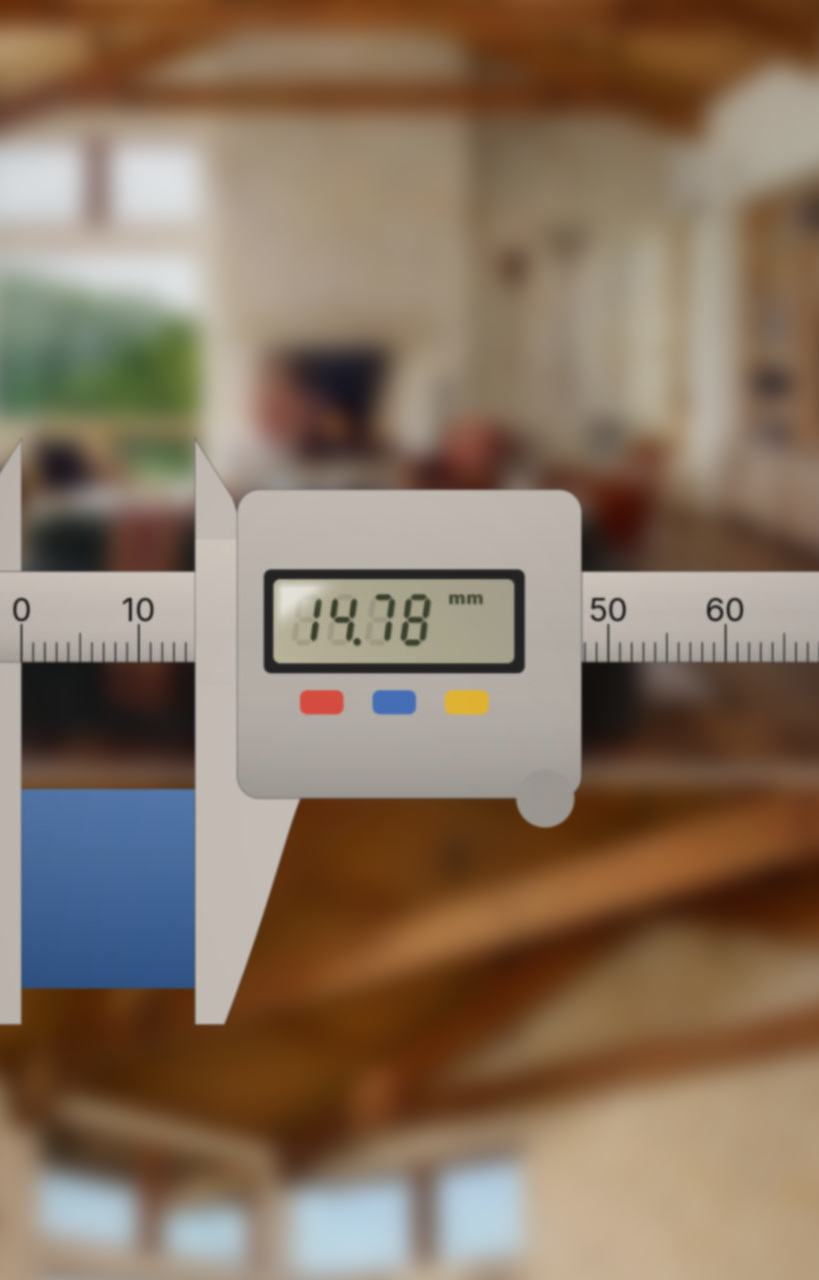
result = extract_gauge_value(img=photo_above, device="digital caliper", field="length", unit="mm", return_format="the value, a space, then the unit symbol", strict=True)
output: 14.78 mm
